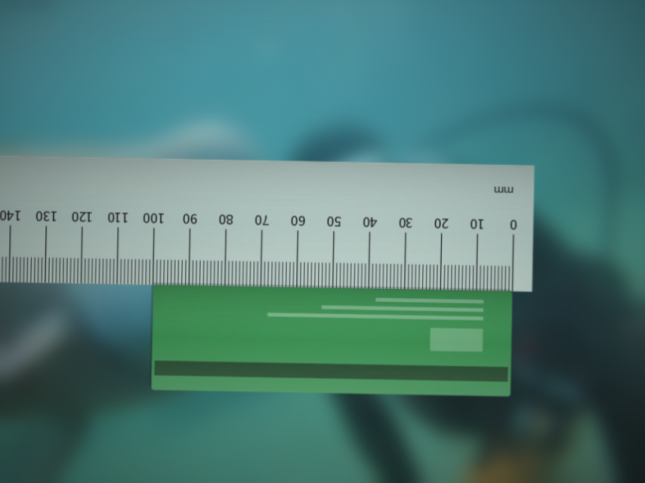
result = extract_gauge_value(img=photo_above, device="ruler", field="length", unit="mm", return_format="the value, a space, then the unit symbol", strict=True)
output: 100 mm
